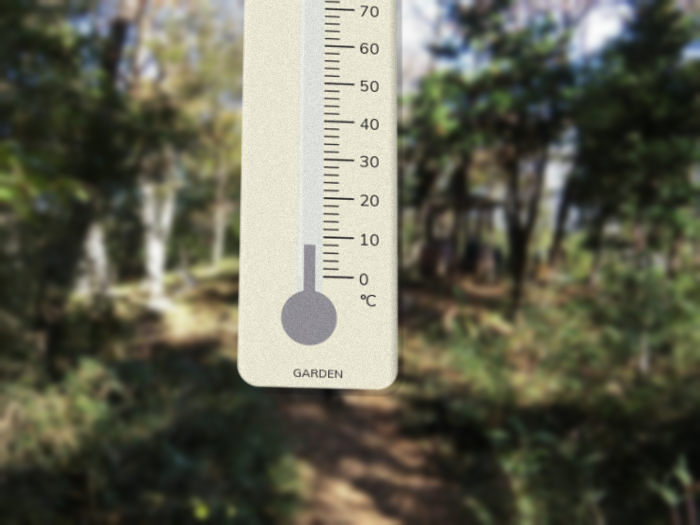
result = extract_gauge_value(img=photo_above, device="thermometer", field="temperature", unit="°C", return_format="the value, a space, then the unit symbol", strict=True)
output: 8 °C
